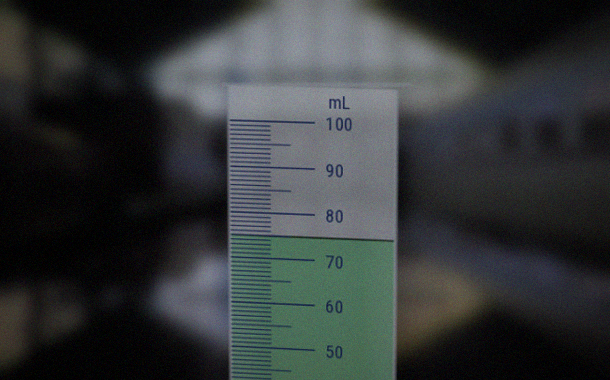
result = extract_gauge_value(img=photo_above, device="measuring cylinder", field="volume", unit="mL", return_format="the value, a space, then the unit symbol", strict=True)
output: 75 mL
